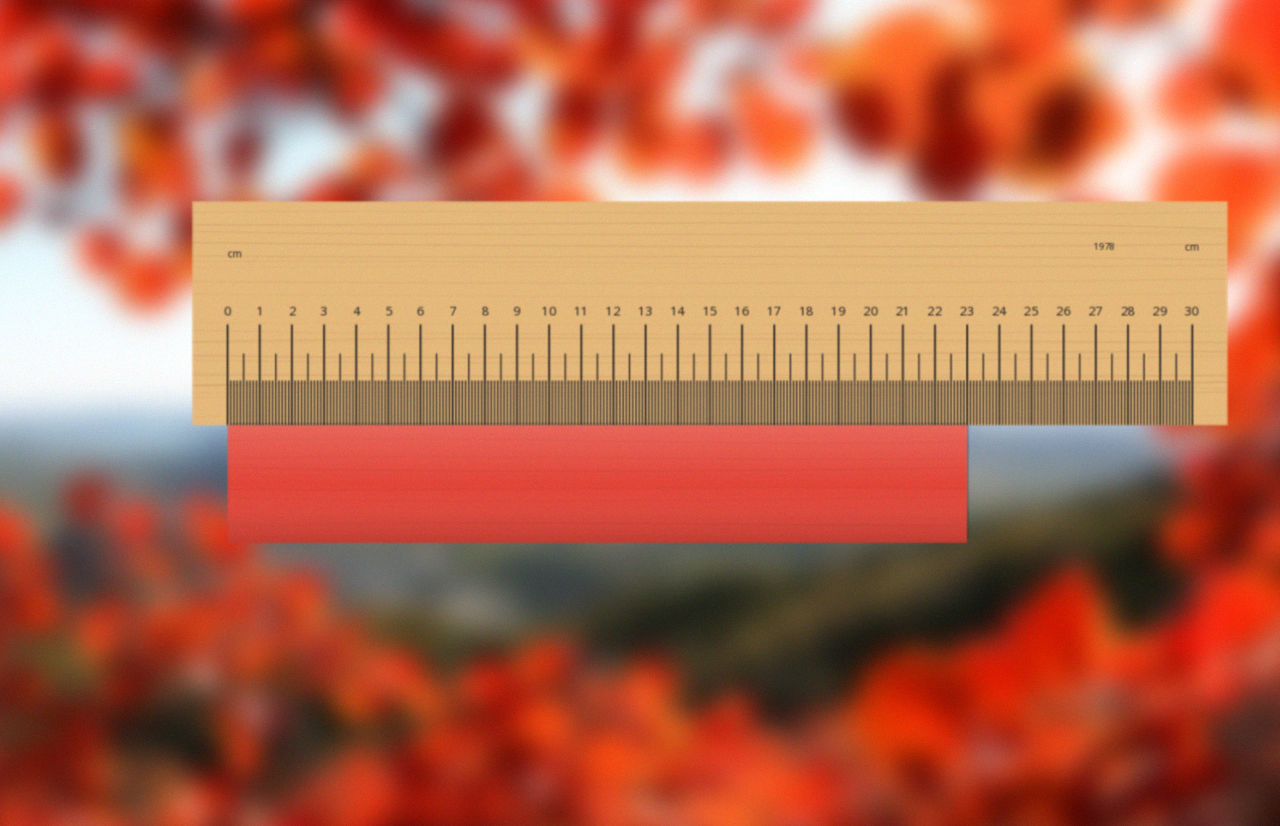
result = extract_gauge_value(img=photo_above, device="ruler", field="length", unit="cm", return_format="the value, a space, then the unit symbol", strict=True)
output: 23 cm
